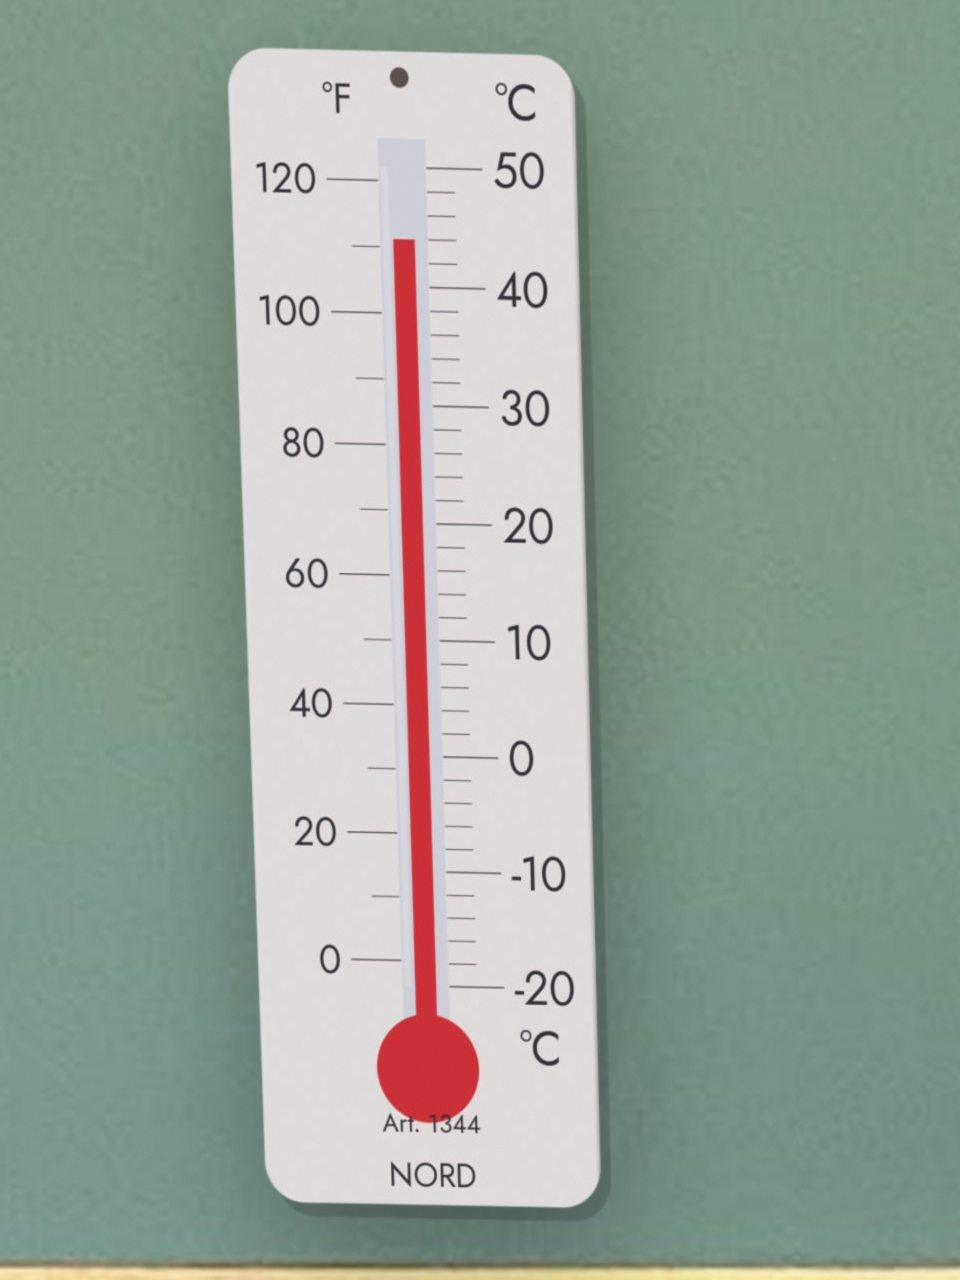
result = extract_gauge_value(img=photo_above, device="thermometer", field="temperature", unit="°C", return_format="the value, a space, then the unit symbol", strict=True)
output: 44 °C
